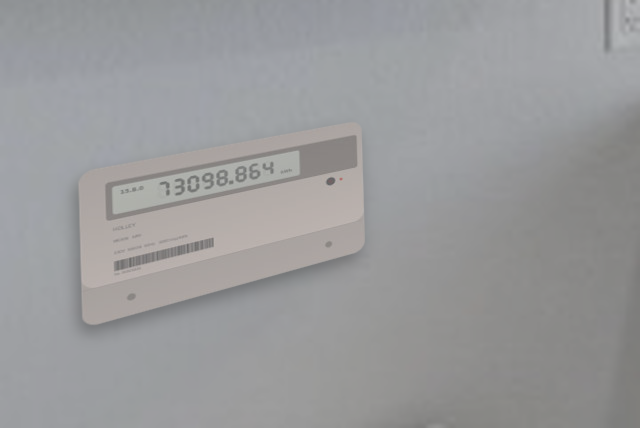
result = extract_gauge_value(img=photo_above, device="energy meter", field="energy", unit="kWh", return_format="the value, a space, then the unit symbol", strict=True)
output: 73098.864 kWh
